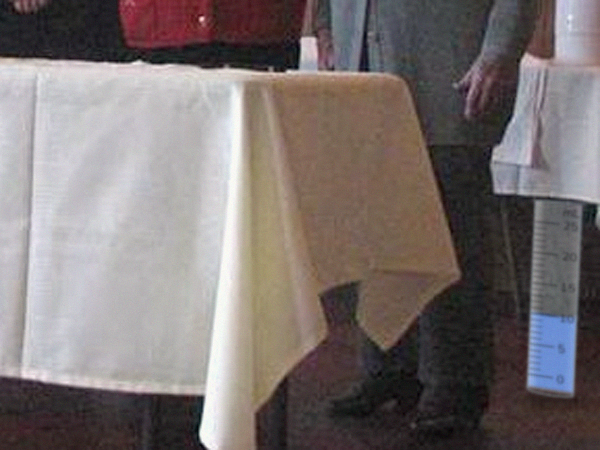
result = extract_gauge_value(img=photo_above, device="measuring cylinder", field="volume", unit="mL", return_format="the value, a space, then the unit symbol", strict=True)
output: 10 mL
